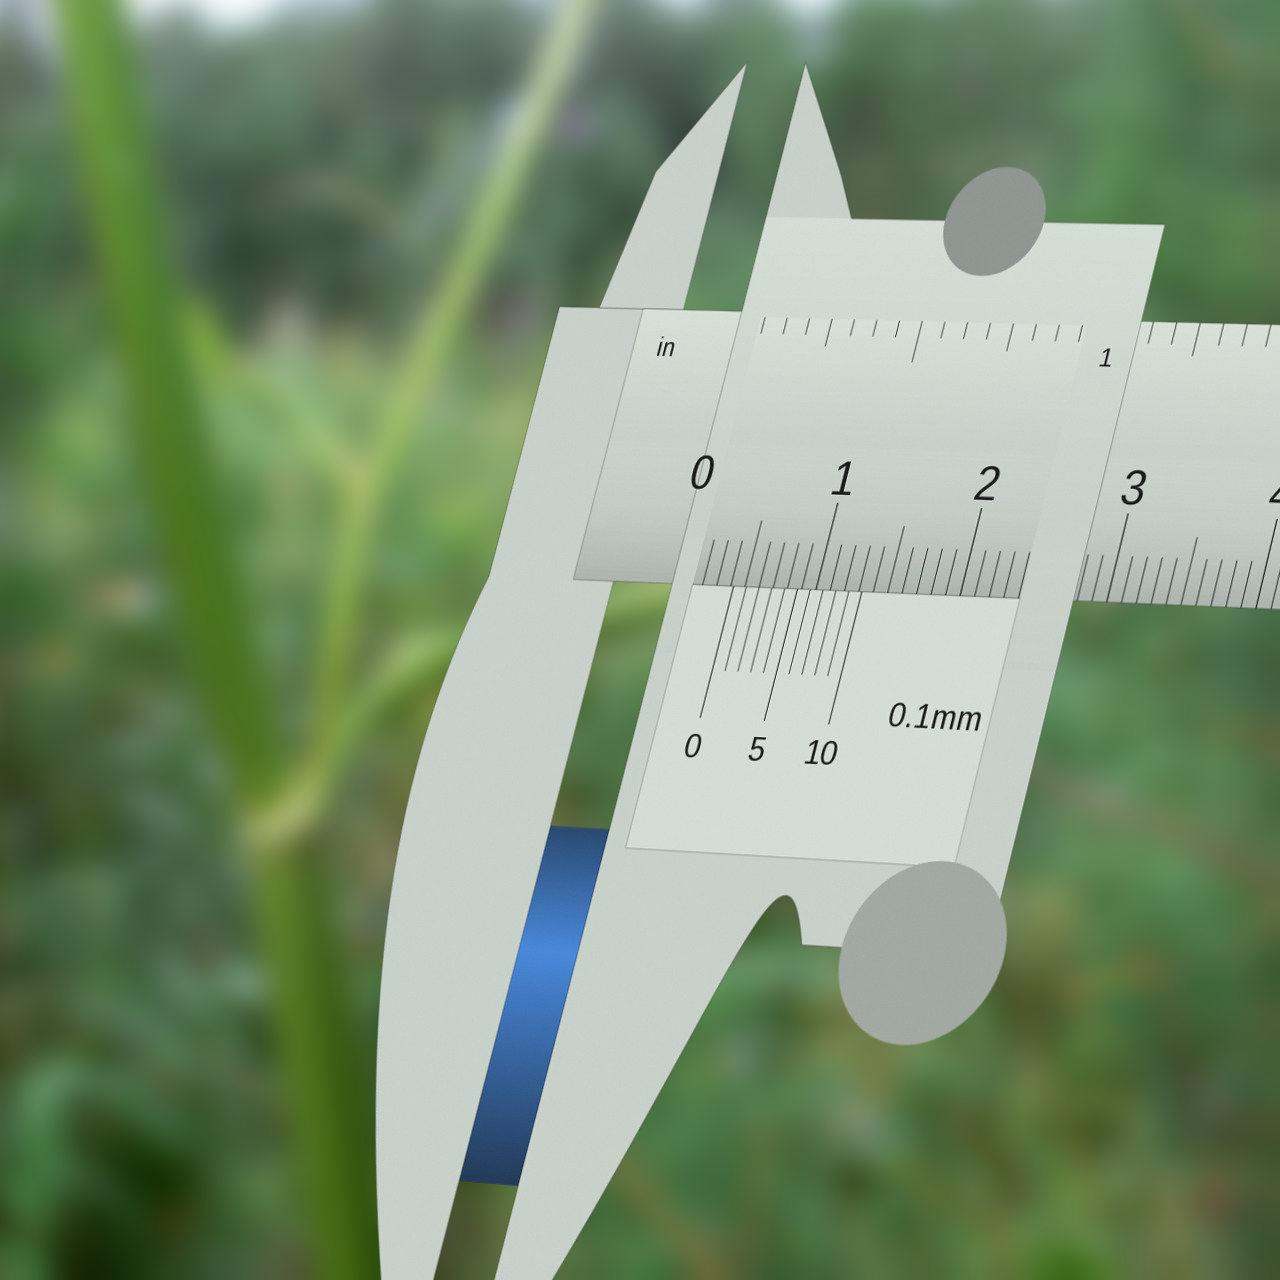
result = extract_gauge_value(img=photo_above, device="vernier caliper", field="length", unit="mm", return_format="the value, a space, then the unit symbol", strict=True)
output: 4.2 mm
